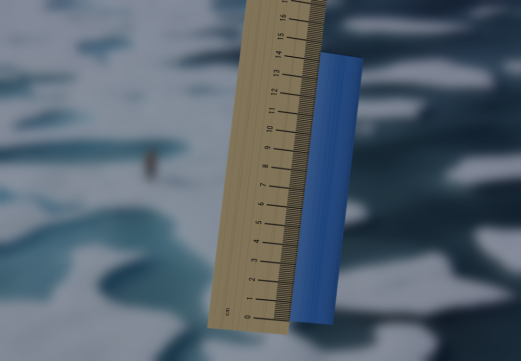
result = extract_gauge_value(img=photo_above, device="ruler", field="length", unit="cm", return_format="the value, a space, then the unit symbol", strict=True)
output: 14.5 cm
